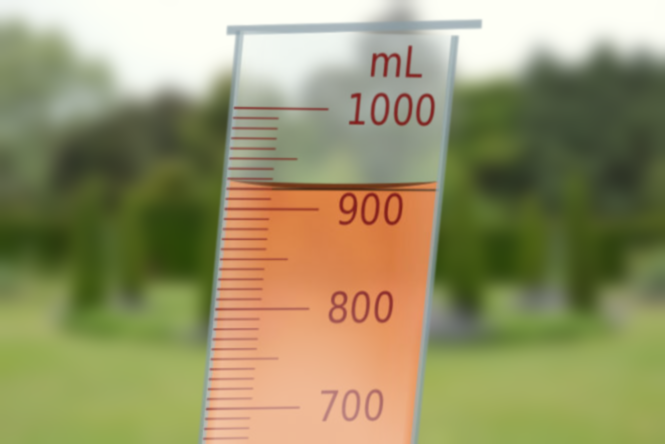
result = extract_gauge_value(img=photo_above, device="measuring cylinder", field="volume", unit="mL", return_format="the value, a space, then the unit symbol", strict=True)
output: 920 mL
